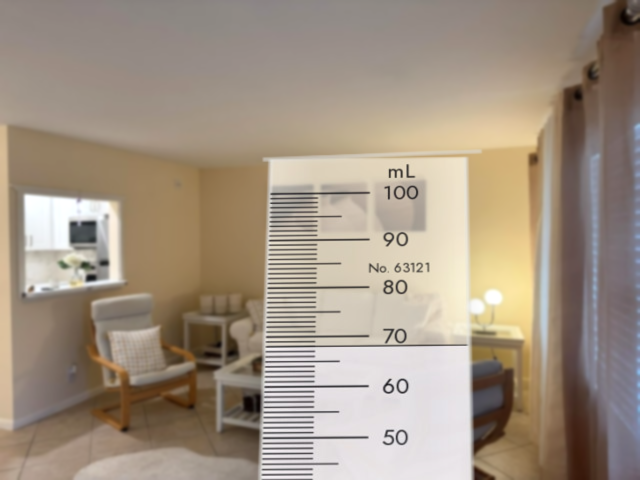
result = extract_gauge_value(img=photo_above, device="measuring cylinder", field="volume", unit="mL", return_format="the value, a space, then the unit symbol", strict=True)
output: 68 mL
